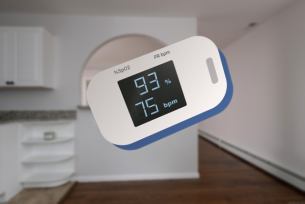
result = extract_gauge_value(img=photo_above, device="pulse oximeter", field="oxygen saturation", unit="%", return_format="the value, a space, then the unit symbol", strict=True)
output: 93 %
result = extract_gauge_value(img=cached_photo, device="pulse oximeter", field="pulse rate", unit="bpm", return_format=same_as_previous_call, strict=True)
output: 75 bpm
